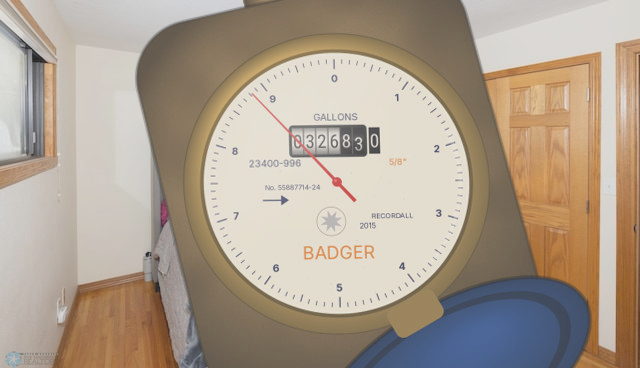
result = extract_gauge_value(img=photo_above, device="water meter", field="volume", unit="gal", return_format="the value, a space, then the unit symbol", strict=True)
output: 326828.8 gal
